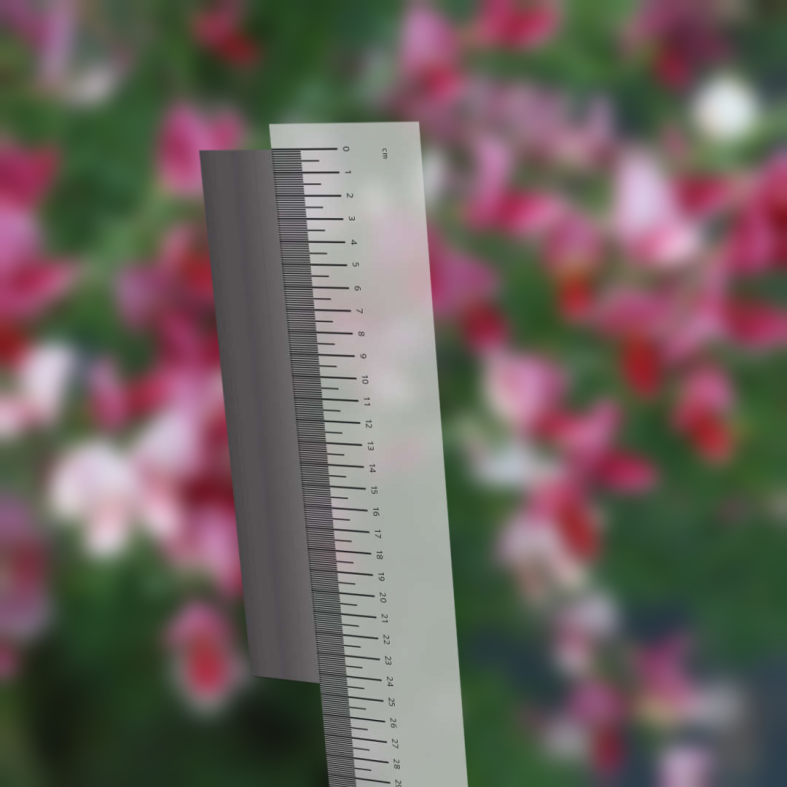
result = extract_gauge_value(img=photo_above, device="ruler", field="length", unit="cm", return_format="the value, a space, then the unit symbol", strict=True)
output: 24.5 cm
